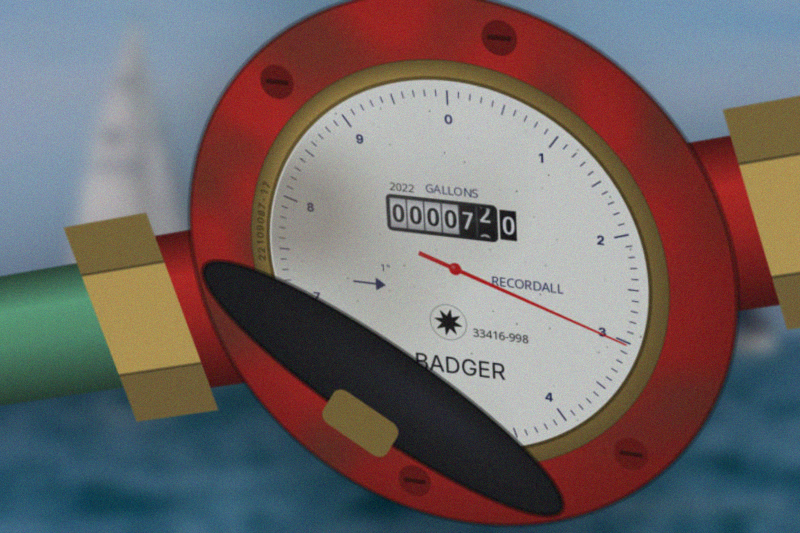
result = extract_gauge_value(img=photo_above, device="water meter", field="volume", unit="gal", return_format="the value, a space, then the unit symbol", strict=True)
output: 723.0 gal
